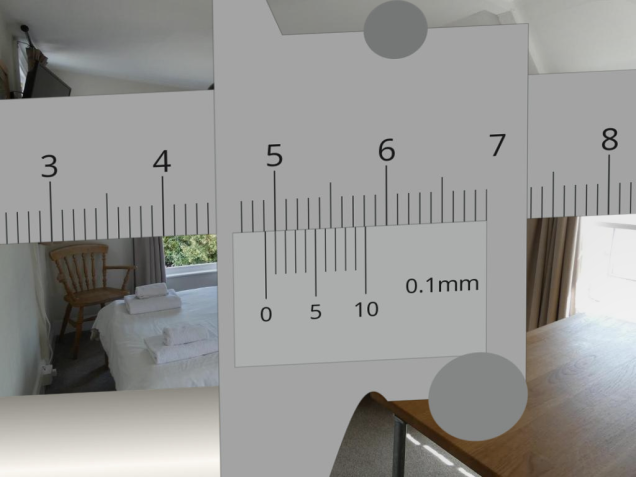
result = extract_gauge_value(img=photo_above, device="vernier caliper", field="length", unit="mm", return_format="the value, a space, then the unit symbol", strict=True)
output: 49.1 mm
